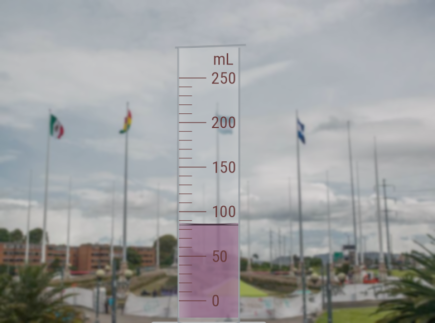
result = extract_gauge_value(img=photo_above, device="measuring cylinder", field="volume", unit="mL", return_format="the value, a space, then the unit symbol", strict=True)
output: 85 mL
